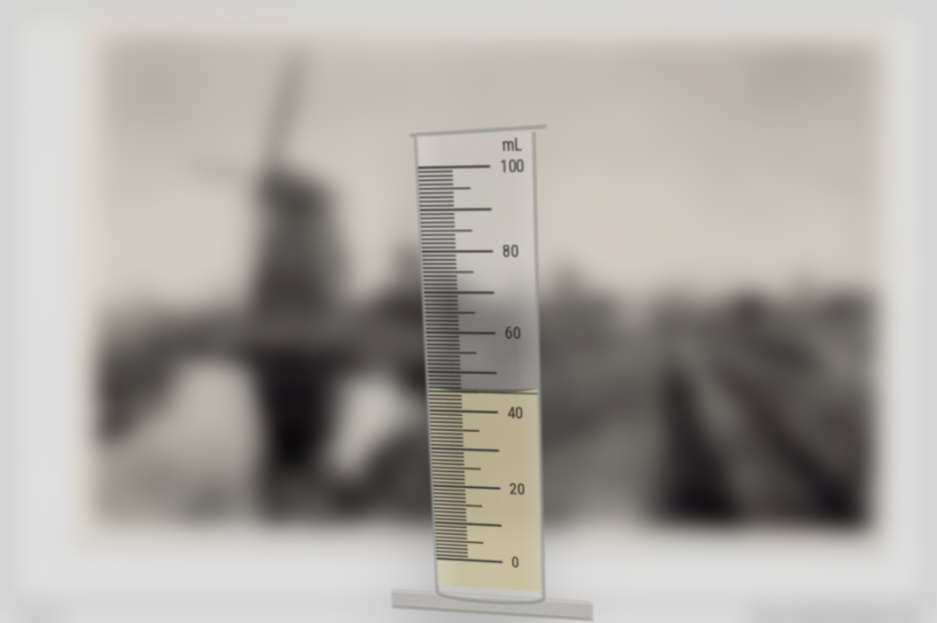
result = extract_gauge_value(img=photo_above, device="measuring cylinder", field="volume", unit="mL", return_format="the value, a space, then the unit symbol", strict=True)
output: 45 mL
